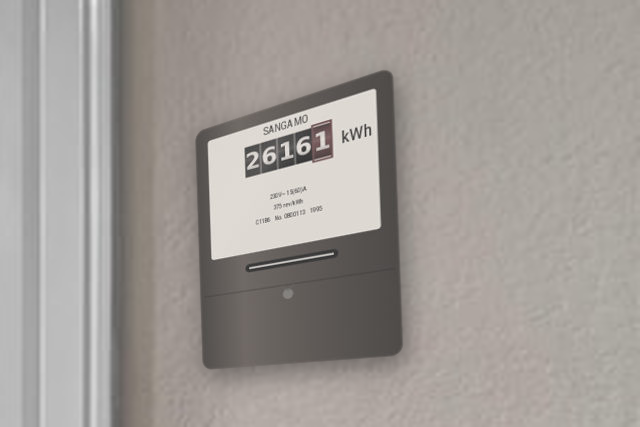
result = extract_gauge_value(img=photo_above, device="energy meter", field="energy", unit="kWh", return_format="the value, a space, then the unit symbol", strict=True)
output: 2616.1 kWh
